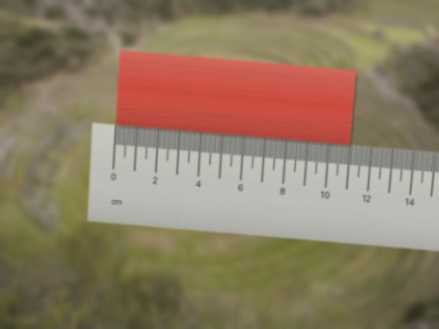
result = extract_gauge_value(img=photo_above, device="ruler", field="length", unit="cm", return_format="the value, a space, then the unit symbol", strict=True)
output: 11 cm
